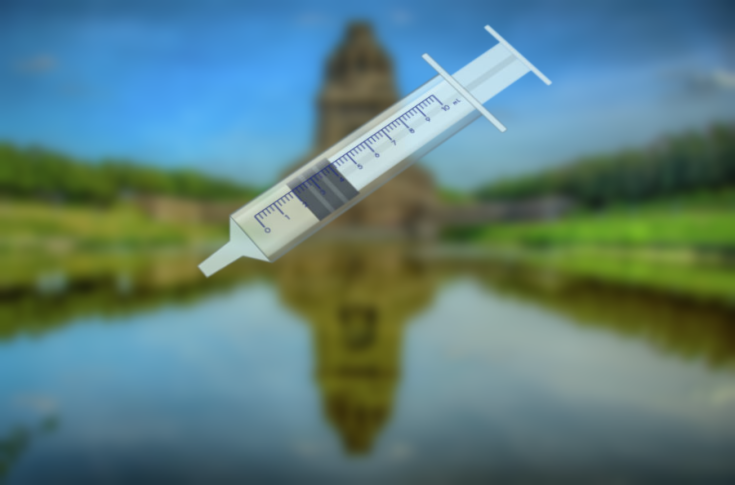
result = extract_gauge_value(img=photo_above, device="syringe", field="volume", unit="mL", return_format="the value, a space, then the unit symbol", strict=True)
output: 2 mL
